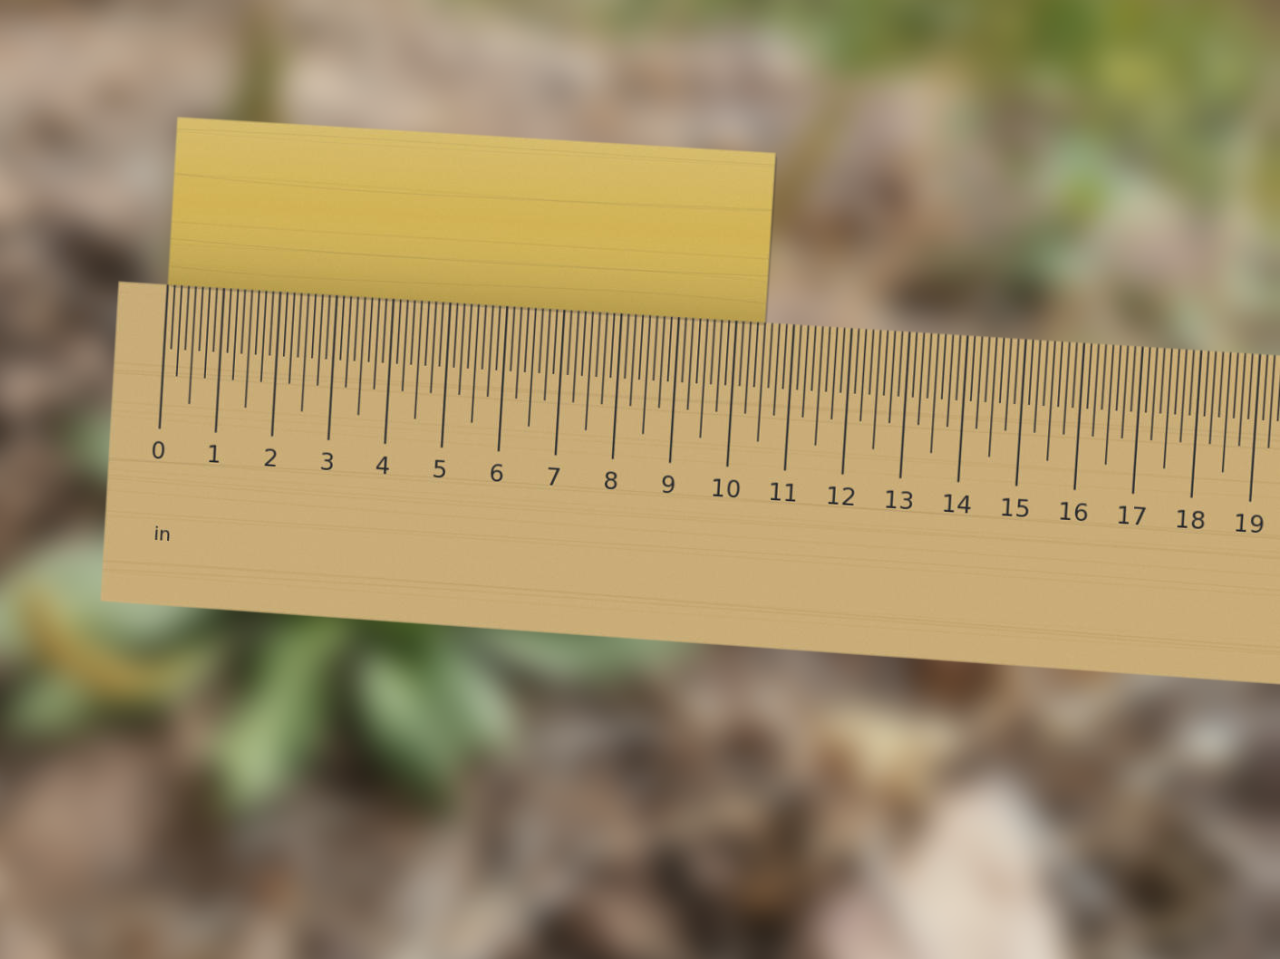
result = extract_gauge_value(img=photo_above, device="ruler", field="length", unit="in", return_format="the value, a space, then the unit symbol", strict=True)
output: 10.5 in
